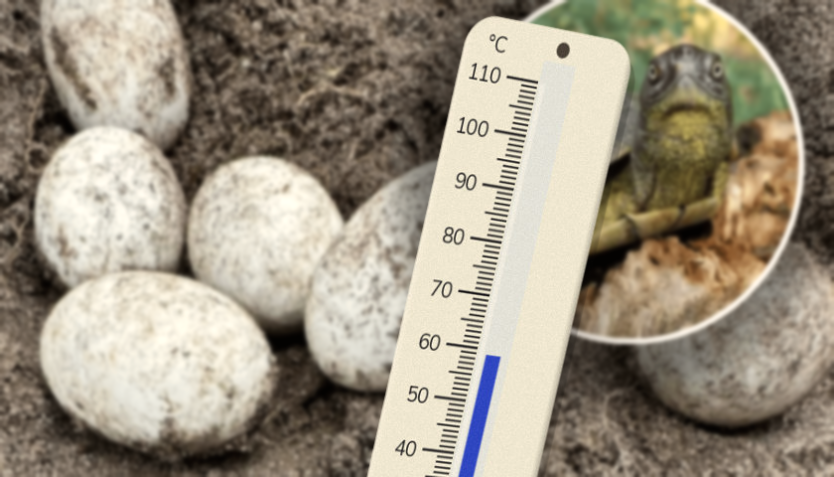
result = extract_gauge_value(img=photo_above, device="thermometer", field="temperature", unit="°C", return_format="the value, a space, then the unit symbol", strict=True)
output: 59 °C
